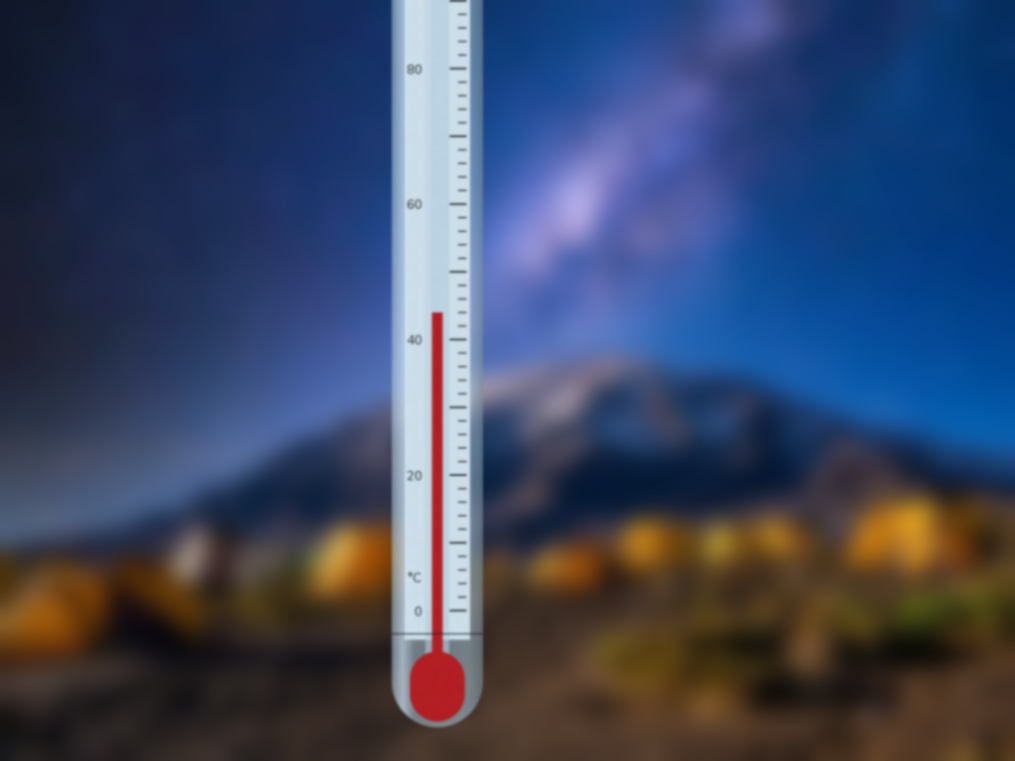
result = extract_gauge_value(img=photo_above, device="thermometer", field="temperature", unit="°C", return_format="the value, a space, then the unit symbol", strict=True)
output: 44 °C
